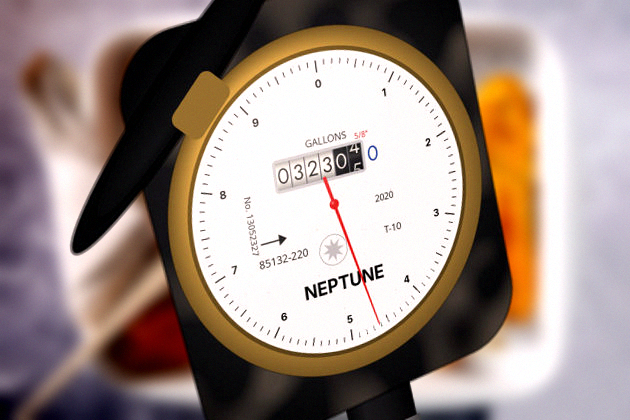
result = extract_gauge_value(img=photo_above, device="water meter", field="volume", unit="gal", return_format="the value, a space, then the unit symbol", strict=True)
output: 323044.6 gal
